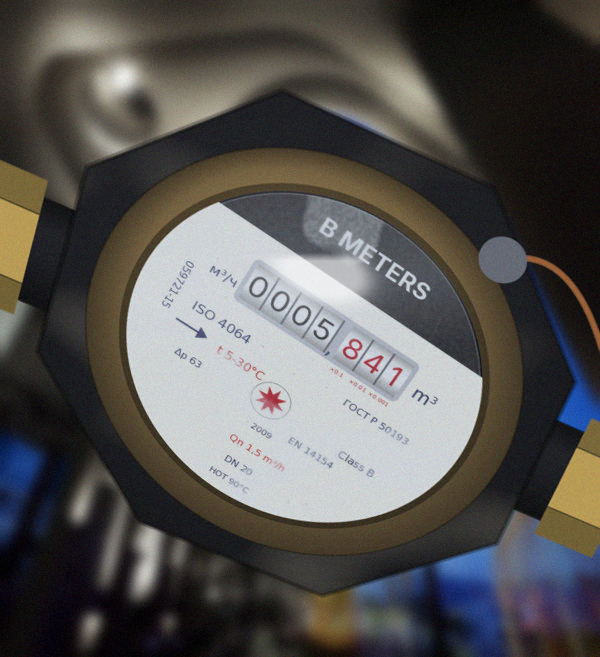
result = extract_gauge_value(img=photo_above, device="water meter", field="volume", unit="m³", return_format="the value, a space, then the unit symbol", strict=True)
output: 5.841 m³
